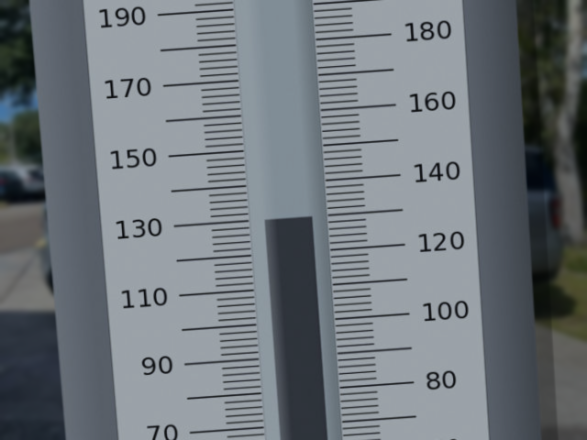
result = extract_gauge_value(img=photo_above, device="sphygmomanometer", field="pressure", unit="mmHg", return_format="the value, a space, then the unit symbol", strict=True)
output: 130 mmHg
